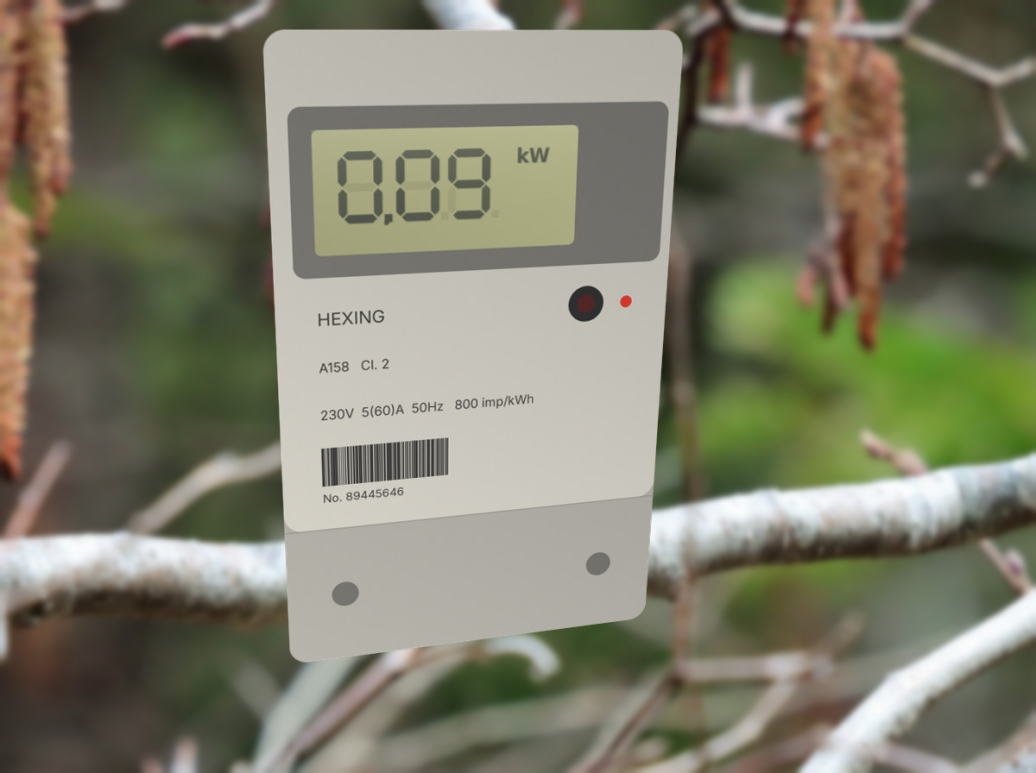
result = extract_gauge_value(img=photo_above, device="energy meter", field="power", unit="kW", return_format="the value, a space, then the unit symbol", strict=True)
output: 0.09 kW
